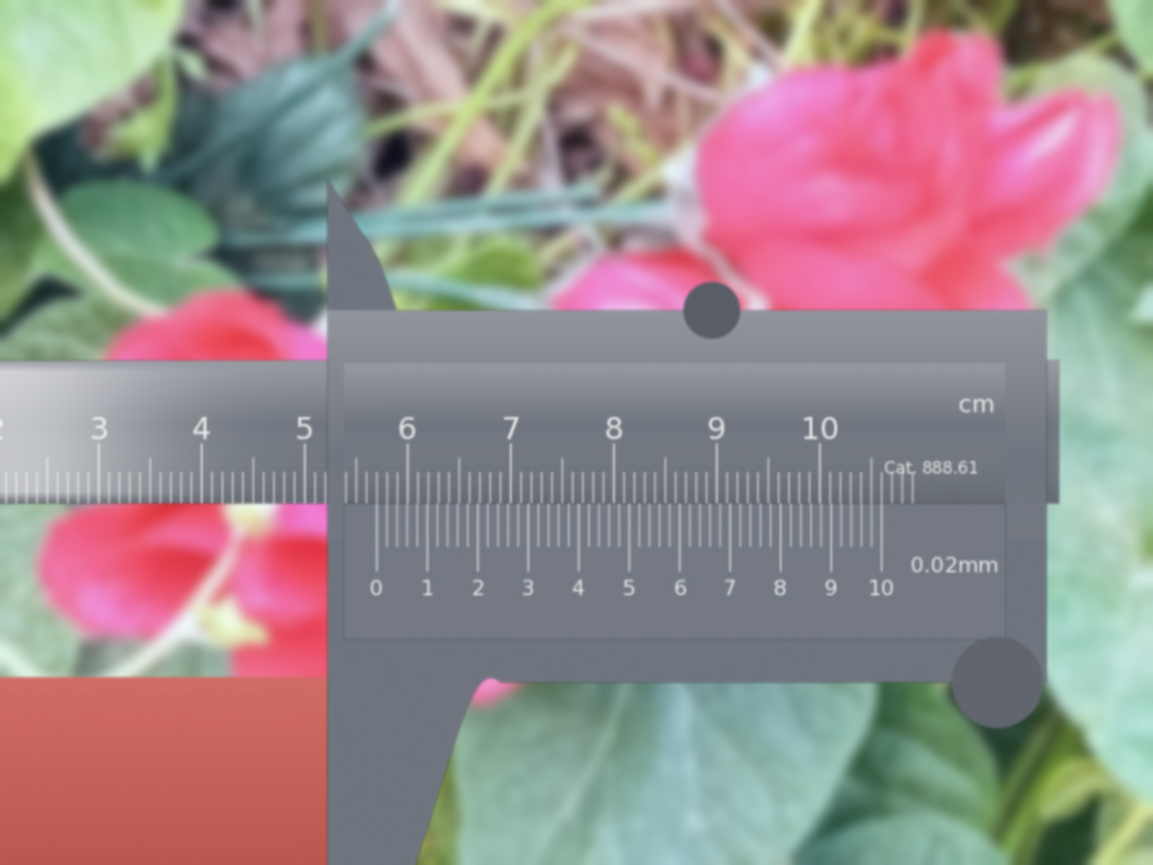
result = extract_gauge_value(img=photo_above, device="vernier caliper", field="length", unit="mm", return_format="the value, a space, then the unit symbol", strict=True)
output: 57.0 mm
